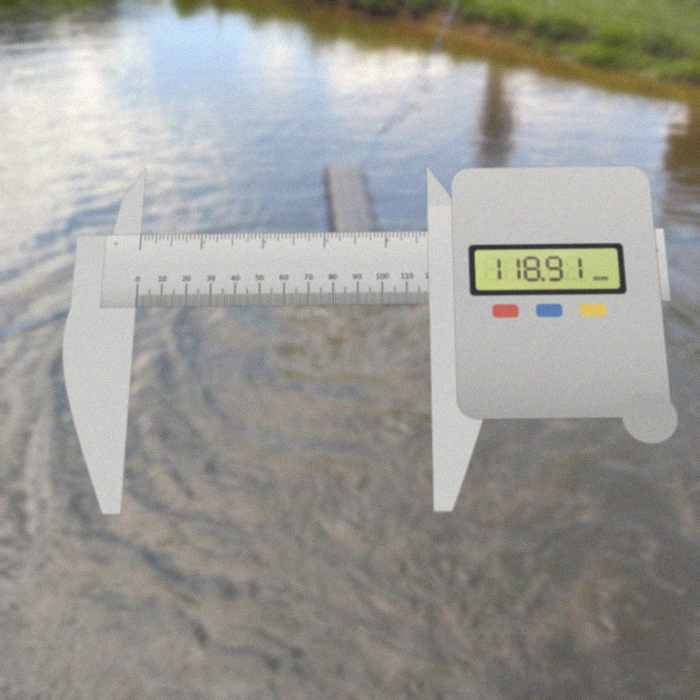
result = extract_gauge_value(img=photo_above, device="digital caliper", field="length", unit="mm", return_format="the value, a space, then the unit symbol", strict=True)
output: 118.91 mm
